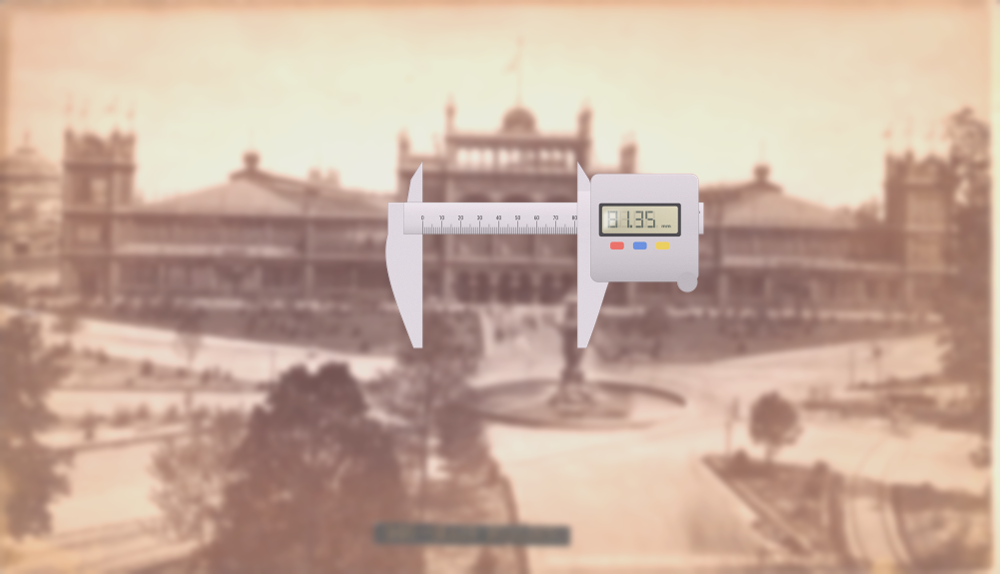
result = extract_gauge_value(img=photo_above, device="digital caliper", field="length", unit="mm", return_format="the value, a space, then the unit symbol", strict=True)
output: 81.35 mm
